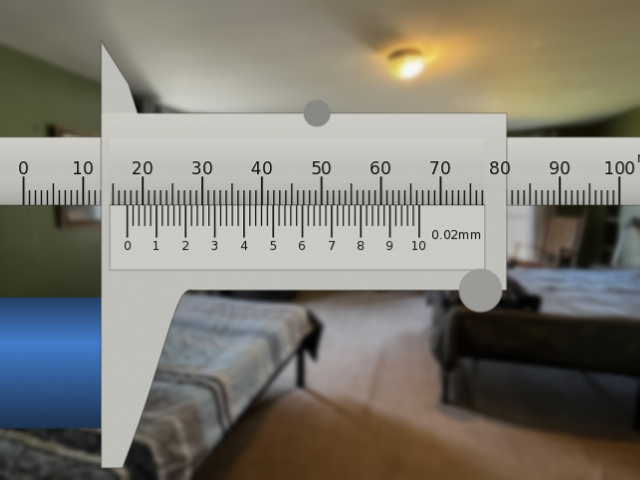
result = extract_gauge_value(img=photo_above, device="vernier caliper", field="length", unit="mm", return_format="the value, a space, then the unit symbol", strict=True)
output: 17.4 mm
